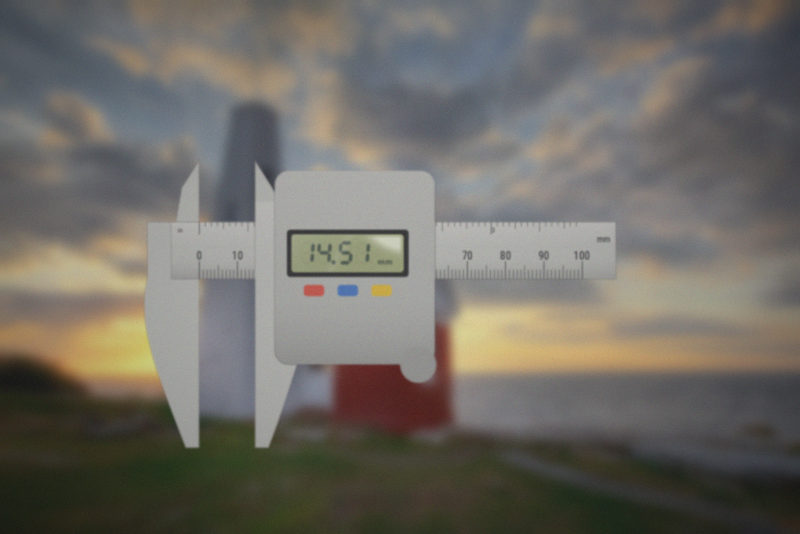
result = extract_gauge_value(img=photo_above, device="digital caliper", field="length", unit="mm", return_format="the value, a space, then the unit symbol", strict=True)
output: 14.51 mm
